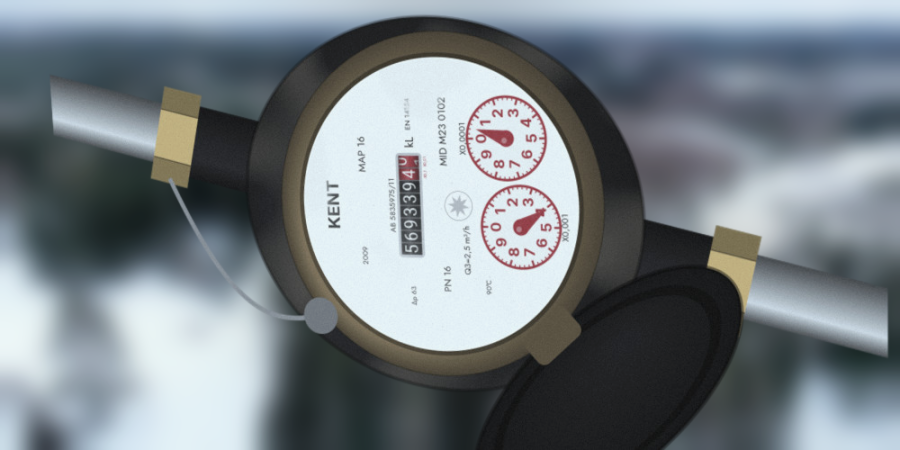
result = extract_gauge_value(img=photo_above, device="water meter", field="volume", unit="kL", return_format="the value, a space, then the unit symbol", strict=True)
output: 569339.4040 kL
